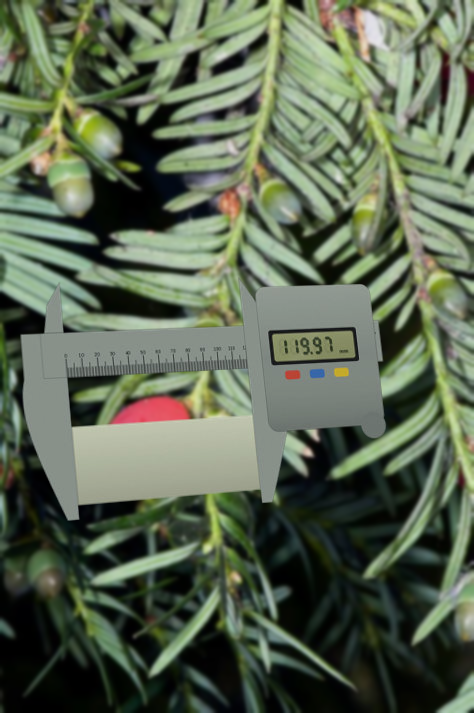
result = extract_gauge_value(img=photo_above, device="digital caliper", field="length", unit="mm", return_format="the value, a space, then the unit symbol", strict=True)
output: 119.97 mm
